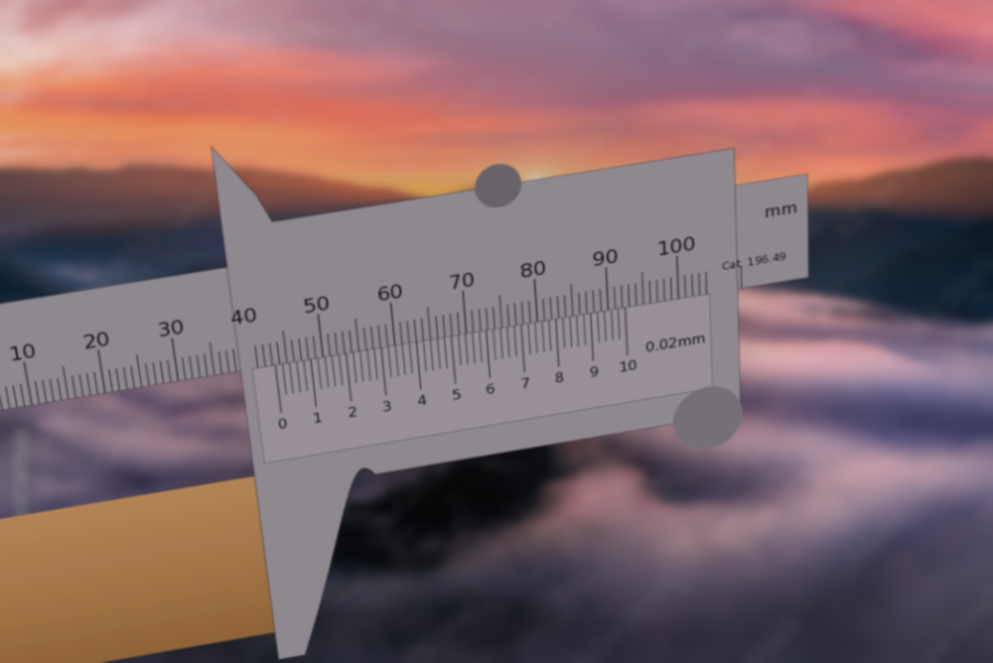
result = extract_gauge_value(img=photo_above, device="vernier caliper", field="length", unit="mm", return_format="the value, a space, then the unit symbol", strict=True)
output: 43.4 mm
